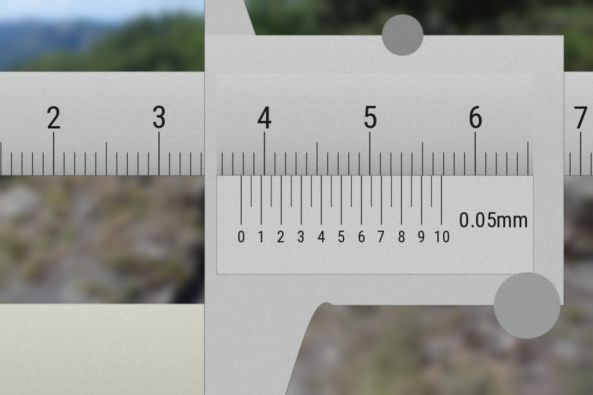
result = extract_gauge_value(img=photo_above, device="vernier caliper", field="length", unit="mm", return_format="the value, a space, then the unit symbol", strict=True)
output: 37.8 mm
